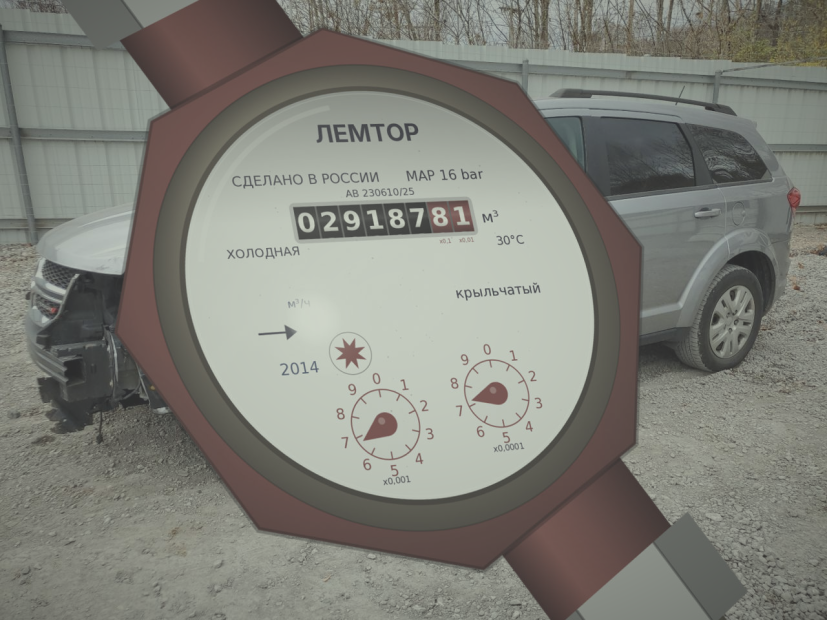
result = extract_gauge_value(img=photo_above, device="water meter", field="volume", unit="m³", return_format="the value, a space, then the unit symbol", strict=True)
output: 29187.8167 m³
